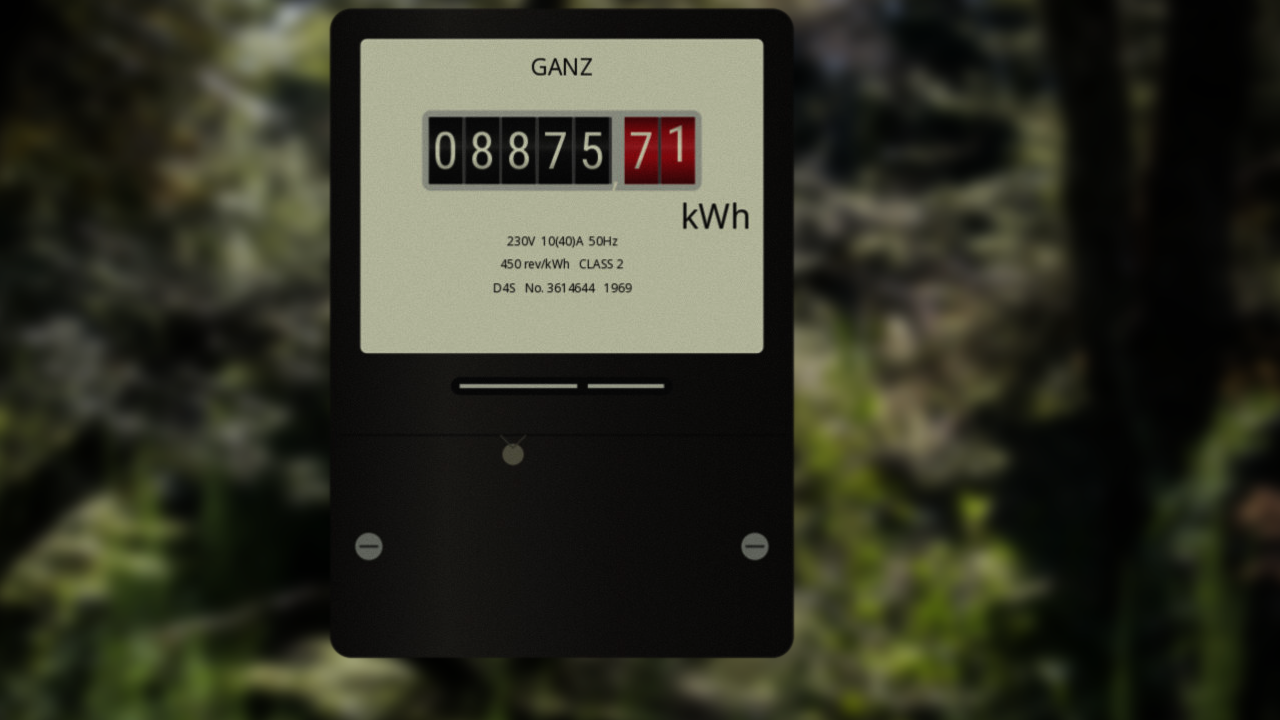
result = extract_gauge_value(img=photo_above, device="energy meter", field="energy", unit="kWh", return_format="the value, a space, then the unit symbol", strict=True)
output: 8875.71 kWh
